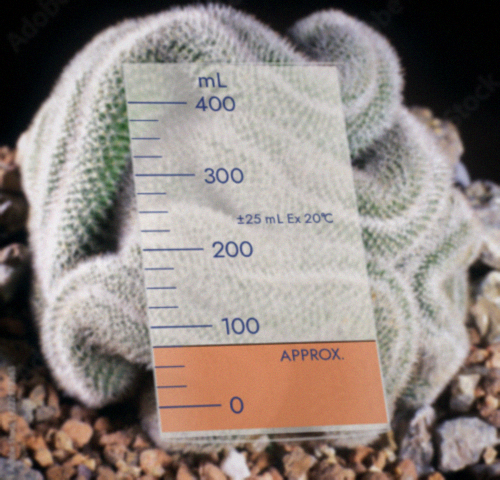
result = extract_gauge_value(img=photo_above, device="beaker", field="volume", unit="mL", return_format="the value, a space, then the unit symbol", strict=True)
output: 75 mL
